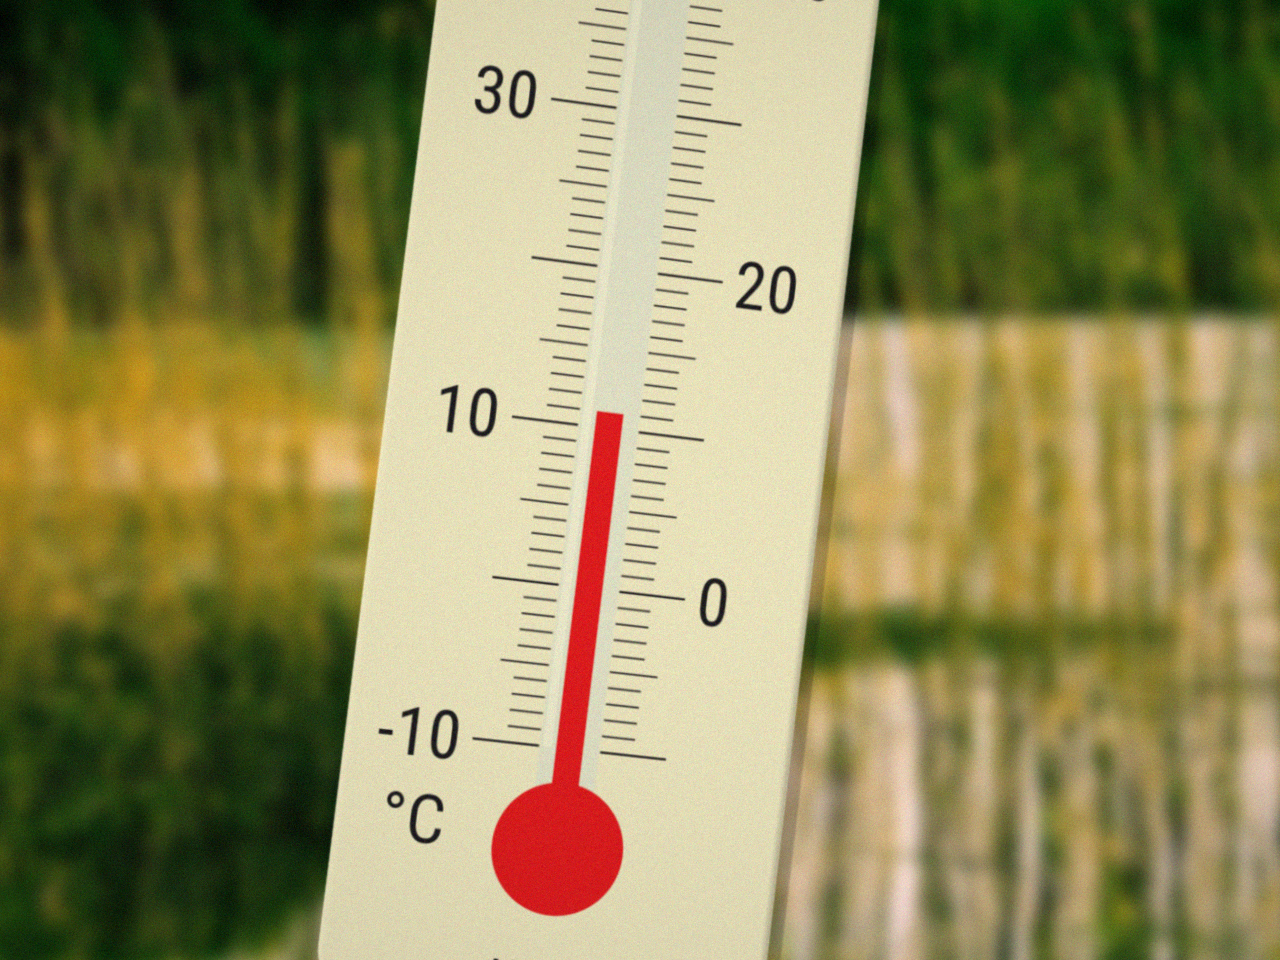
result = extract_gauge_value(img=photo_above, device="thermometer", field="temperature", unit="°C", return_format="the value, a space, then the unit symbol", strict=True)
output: 11 °C
